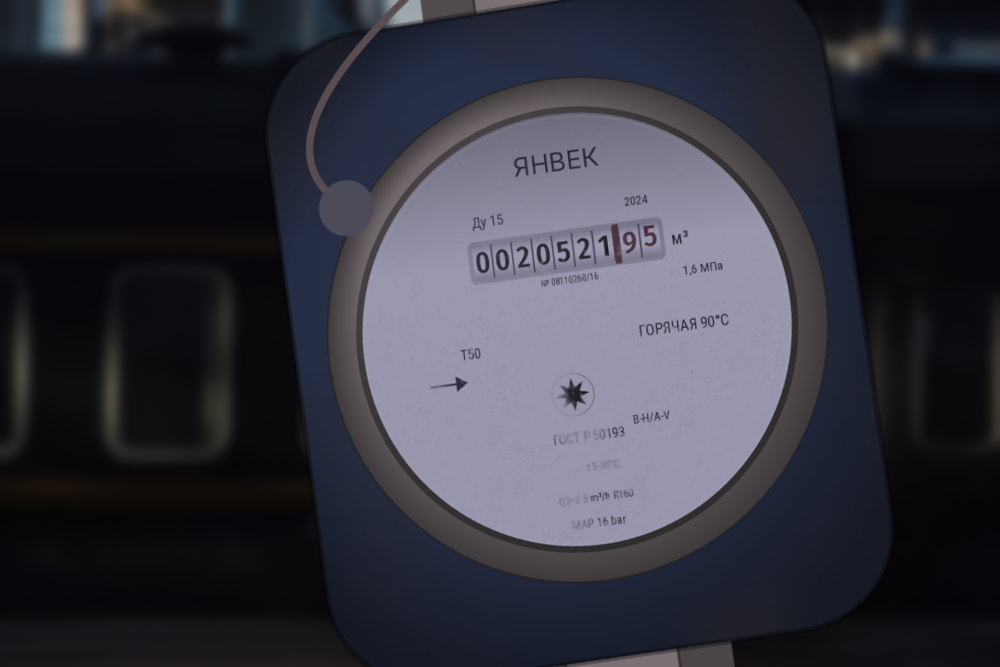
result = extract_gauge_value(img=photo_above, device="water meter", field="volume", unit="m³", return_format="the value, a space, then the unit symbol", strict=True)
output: 20521.95 m³
